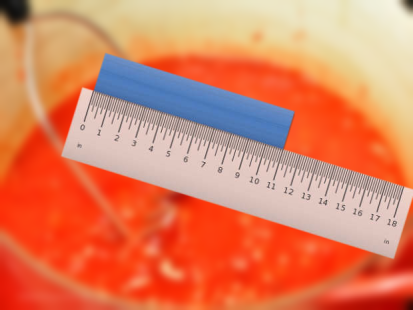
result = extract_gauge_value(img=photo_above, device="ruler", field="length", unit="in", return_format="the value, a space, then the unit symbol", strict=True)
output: 11 in
